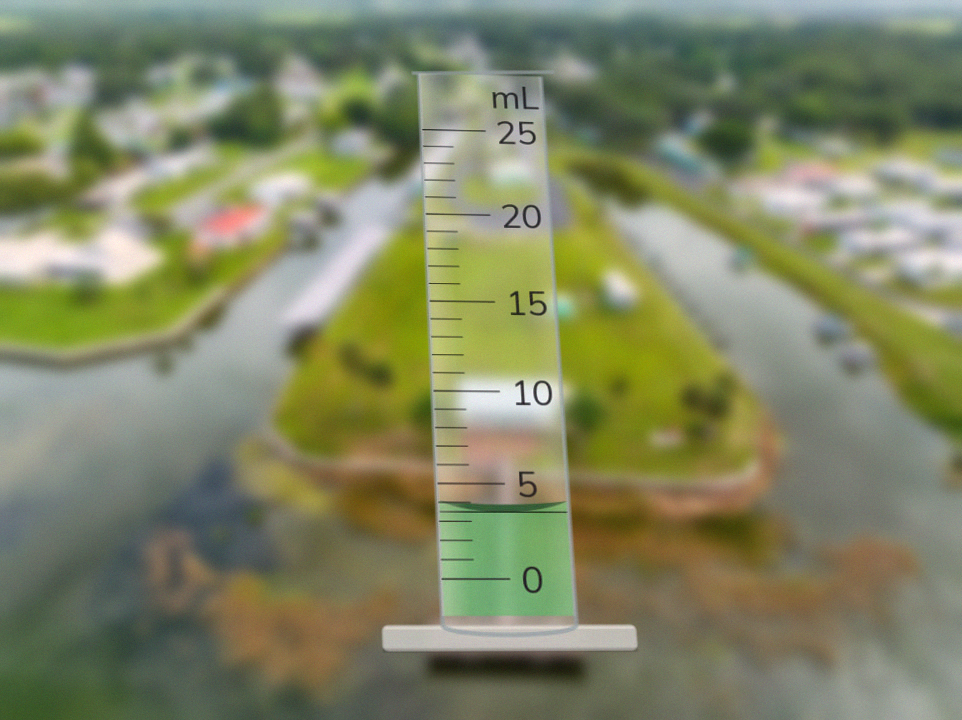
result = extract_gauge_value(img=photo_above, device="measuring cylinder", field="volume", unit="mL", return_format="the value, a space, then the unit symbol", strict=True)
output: 3.5 mL
